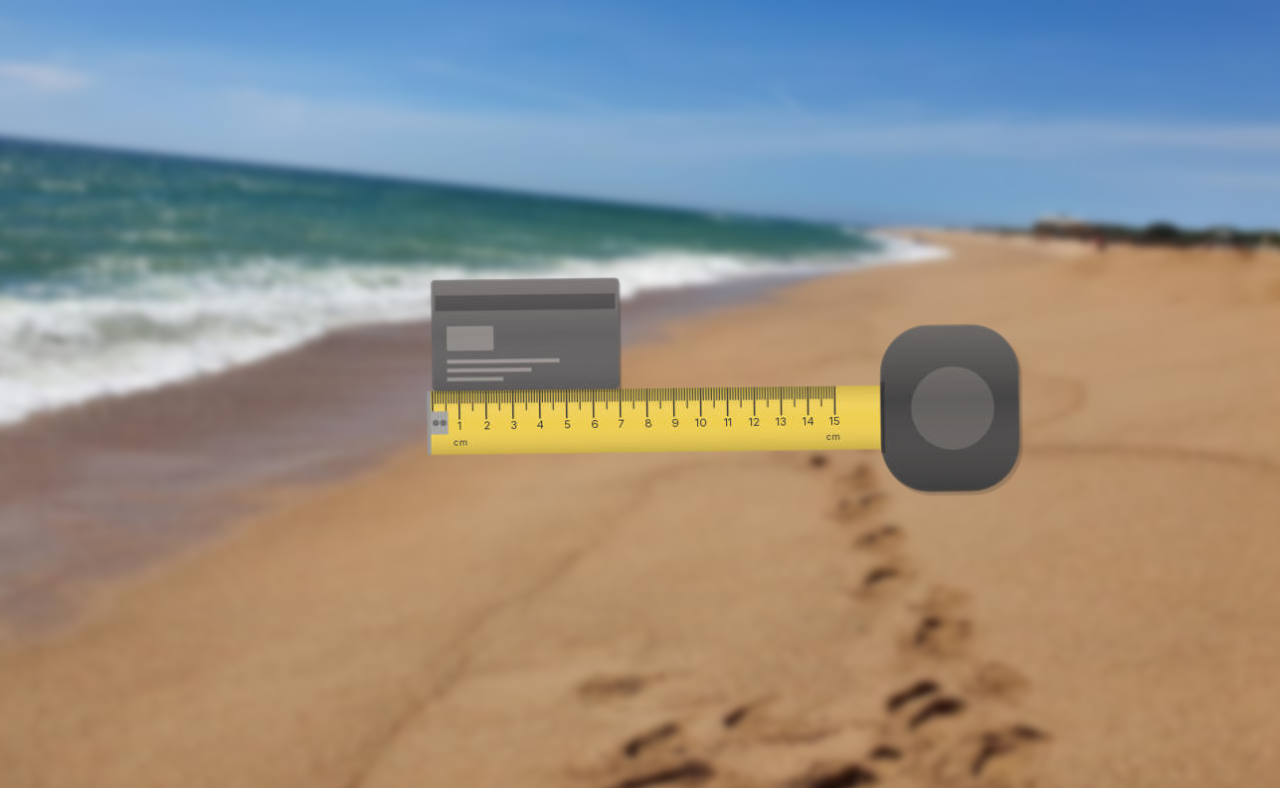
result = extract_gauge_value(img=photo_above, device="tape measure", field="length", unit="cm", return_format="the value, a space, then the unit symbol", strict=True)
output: 7 cm
